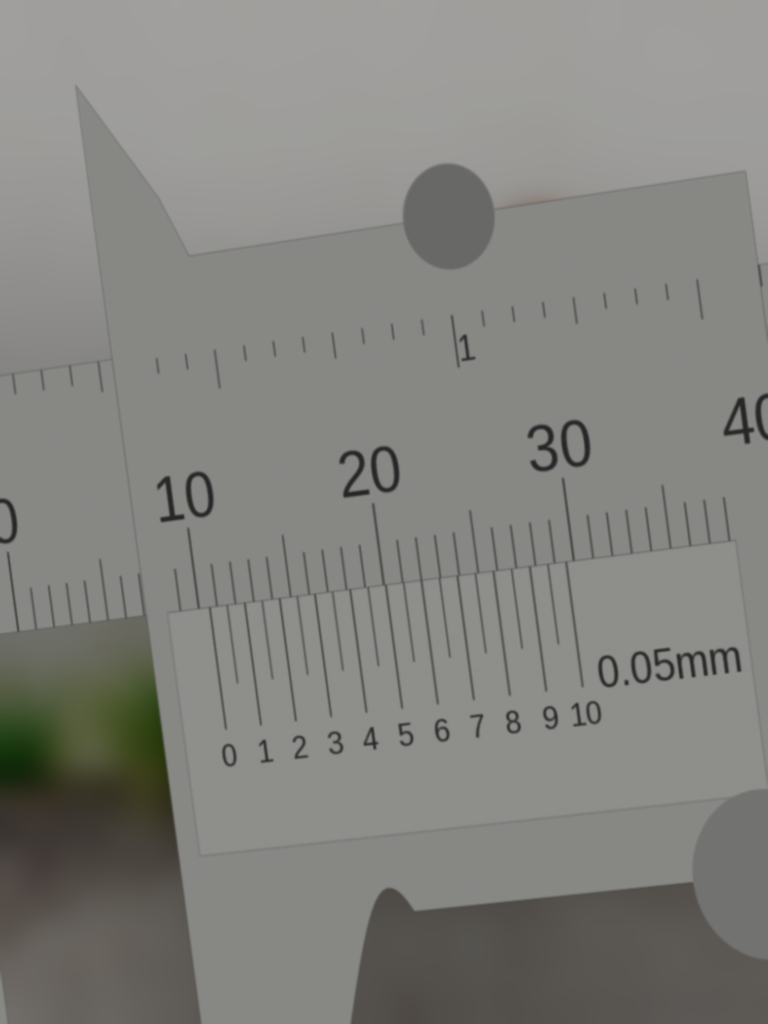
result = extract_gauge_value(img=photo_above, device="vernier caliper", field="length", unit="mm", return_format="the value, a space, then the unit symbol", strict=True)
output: 10.6 mm
